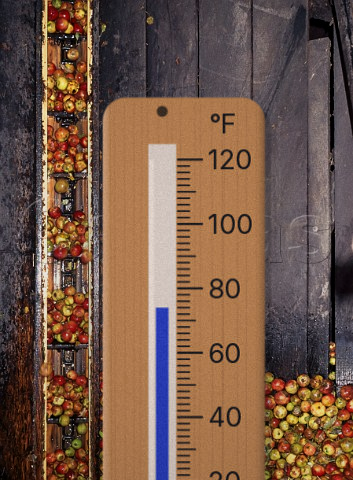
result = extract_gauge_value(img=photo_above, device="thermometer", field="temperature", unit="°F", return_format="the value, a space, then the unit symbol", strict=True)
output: 74 °F
